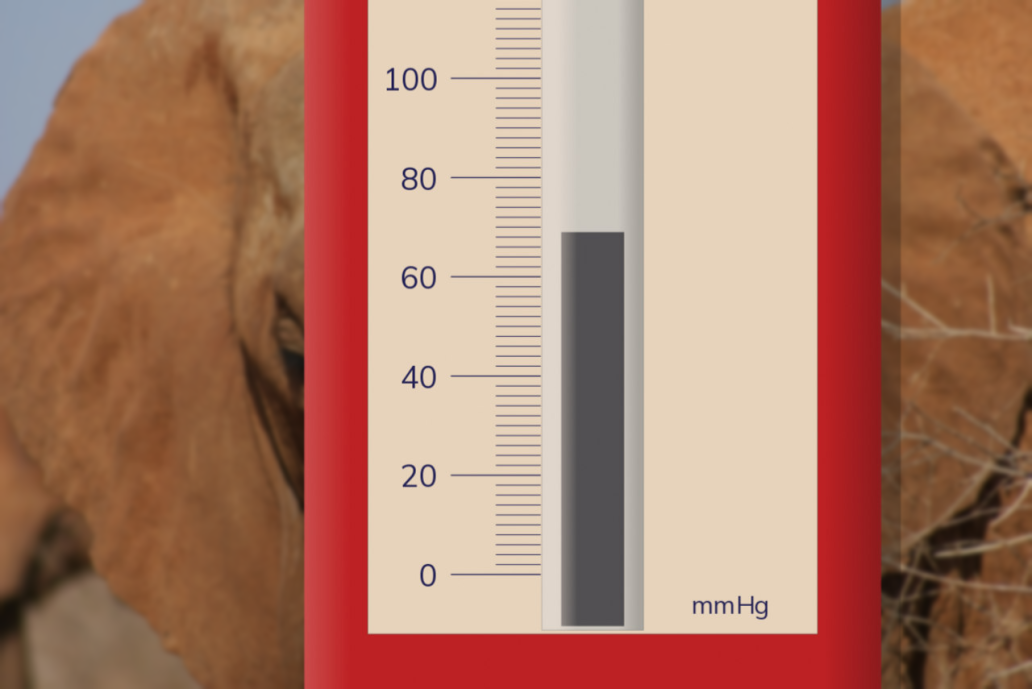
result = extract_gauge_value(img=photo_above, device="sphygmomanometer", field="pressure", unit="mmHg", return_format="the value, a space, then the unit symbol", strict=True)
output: 69 mmHg
